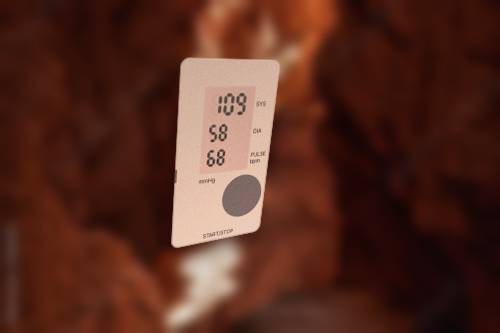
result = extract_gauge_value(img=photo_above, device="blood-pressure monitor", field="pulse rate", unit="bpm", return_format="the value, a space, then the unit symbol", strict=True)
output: 68 bpm
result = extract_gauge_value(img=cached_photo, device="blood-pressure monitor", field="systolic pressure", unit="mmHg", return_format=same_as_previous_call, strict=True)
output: 109 mmHg
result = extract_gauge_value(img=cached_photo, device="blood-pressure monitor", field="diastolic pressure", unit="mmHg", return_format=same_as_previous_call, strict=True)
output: 58 mmHg
